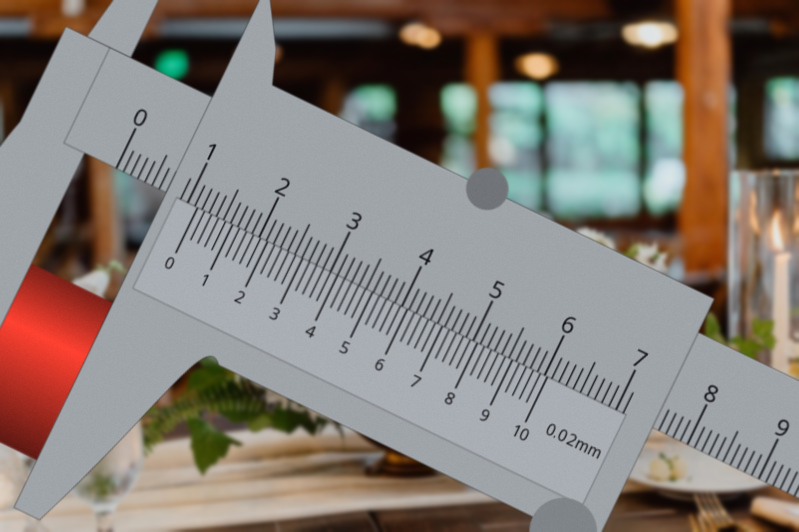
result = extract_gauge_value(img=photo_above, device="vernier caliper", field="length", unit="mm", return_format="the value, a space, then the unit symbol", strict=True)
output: 11.4 mm
